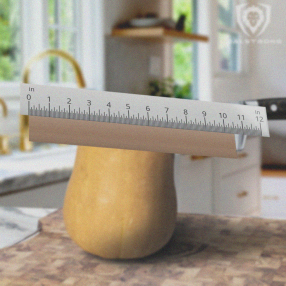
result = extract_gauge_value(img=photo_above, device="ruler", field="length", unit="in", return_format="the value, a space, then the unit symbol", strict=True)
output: 10.5 in
